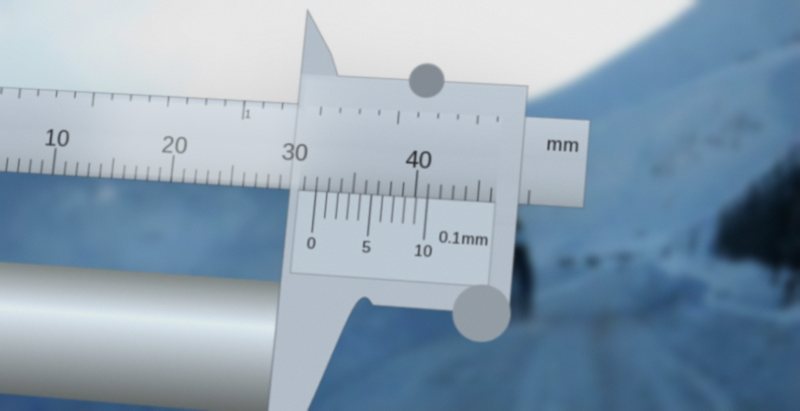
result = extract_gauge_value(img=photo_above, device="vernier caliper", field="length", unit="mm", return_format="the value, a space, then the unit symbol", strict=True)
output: 32.0 mm
